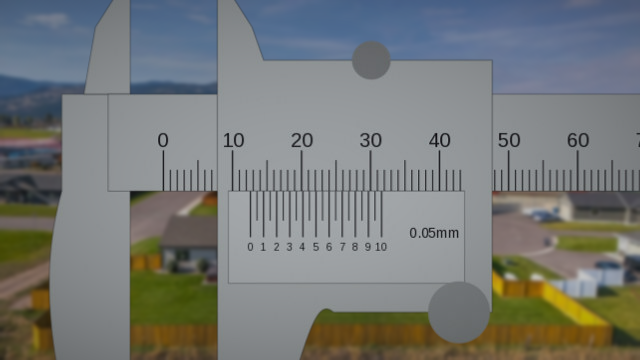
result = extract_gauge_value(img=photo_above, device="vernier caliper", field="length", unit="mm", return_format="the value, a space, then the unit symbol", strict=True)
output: 12.6 mm
